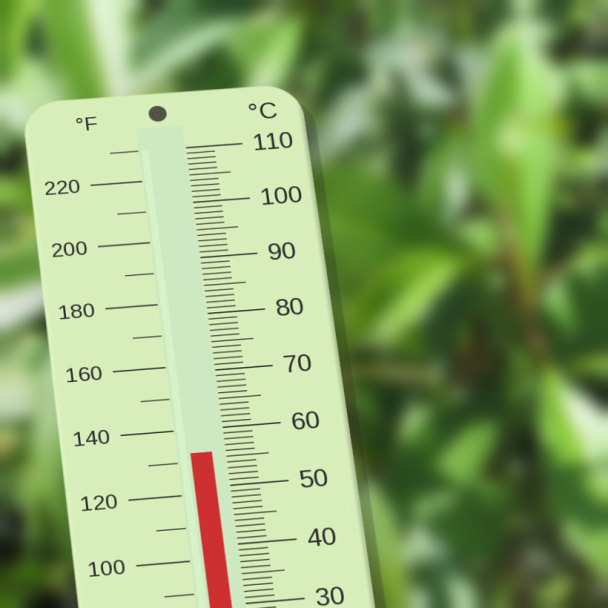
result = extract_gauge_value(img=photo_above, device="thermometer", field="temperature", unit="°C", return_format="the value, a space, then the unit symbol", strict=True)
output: 56 °C
